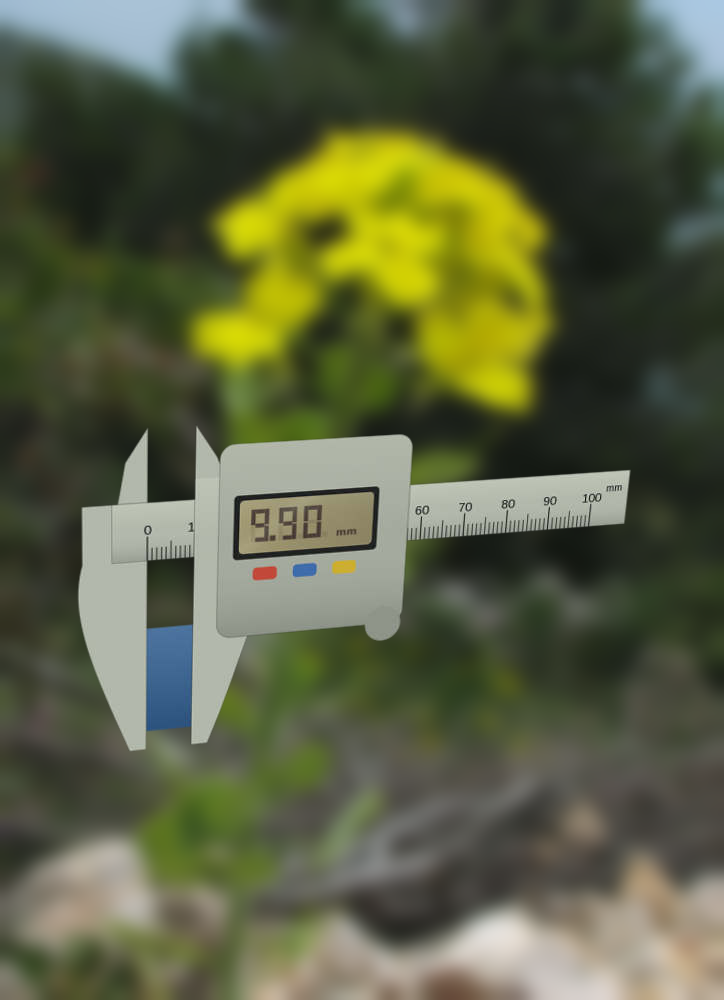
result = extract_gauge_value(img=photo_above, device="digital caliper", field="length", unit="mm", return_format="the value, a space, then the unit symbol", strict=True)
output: 9.90 mm
